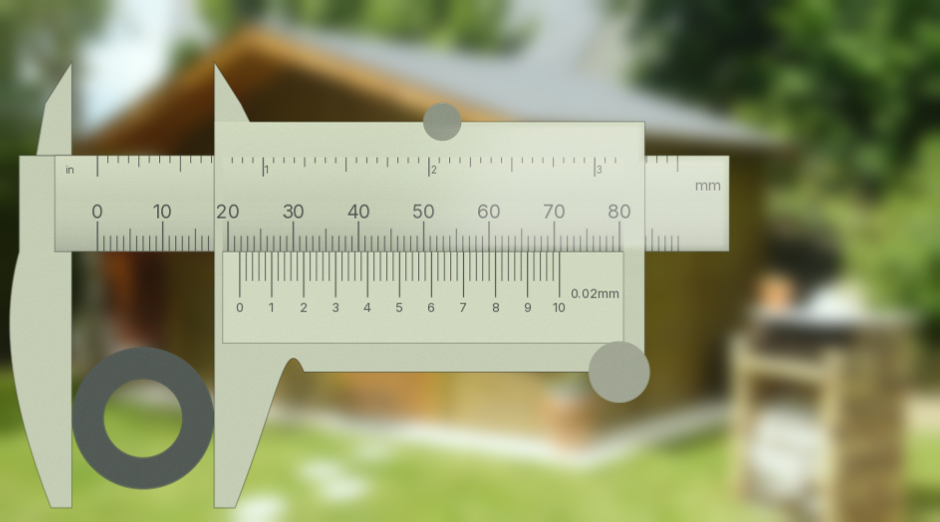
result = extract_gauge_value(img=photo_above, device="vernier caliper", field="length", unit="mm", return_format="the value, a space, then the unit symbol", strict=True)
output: 21.8 mm
